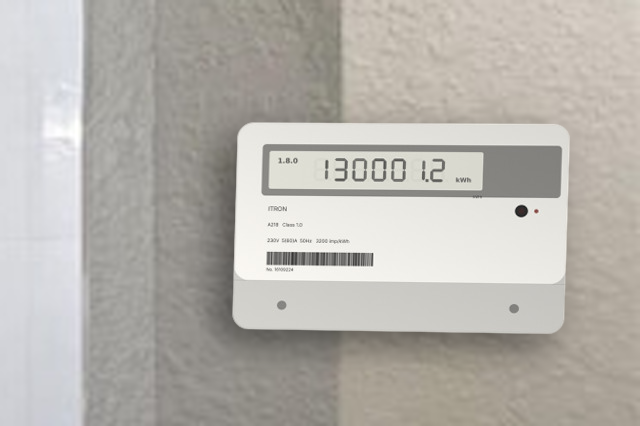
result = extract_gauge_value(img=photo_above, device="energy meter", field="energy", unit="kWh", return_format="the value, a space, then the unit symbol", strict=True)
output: 130001.2 kWh
